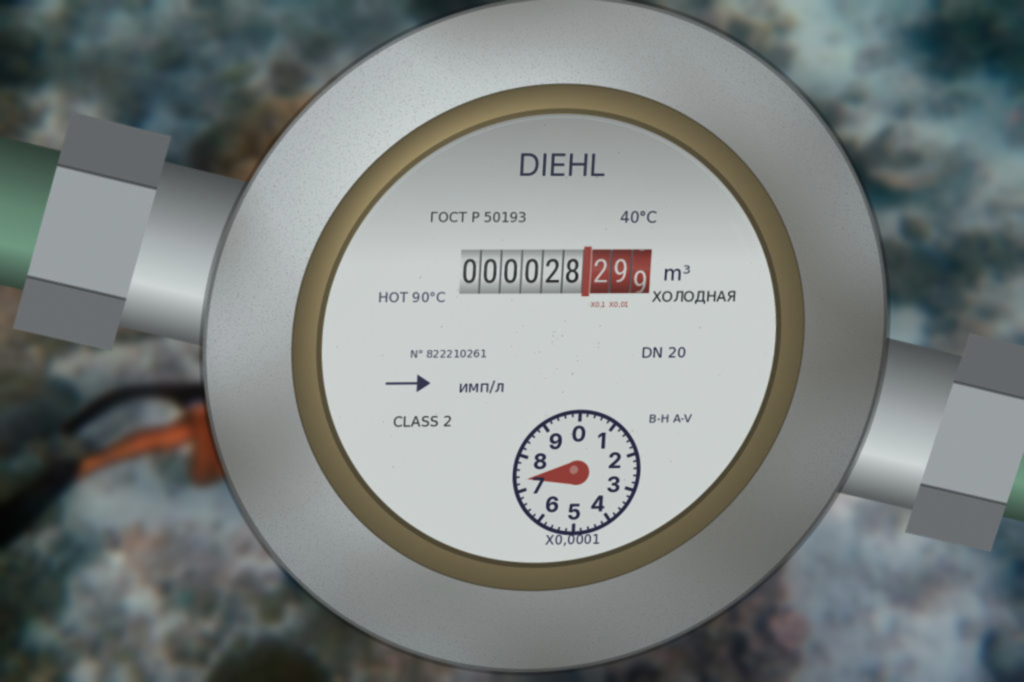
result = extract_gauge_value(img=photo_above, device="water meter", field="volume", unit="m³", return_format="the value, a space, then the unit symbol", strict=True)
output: 28.2987 m³
